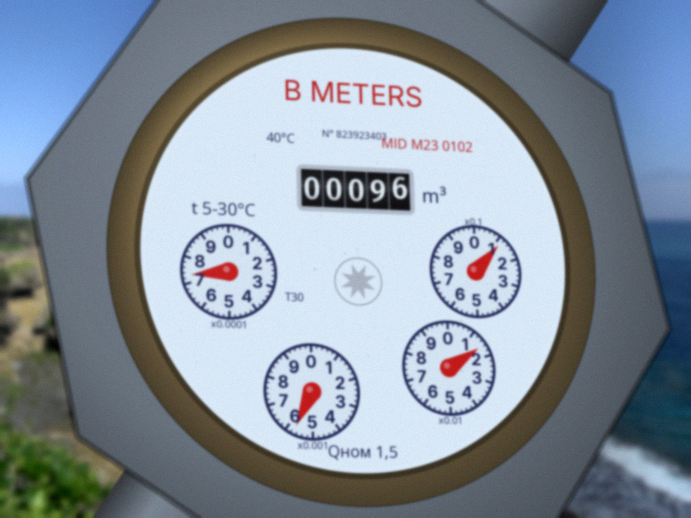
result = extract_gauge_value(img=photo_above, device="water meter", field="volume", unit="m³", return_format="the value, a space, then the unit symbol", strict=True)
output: 96.1157 m³
